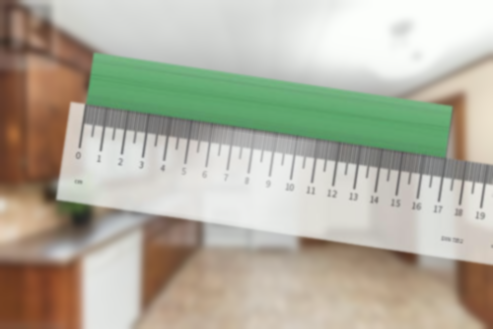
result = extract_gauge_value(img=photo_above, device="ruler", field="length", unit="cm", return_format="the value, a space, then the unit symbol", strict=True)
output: 17 cm
